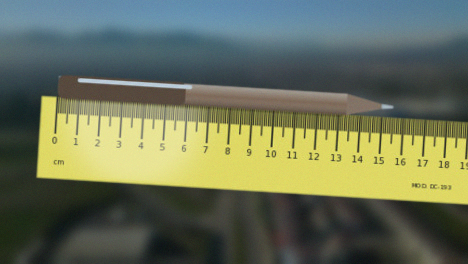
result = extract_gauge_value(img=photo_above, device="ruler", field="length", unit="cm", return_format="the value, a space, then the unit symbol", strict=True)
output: 15.5 cm
